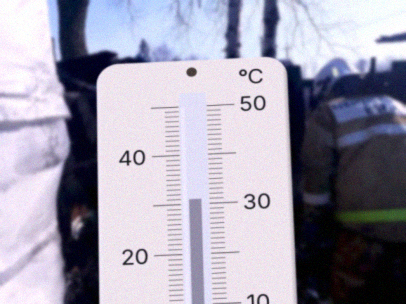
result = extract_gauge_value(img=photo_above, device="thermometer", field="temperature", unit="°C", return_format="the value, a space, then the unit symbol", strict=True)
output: 31 °C
